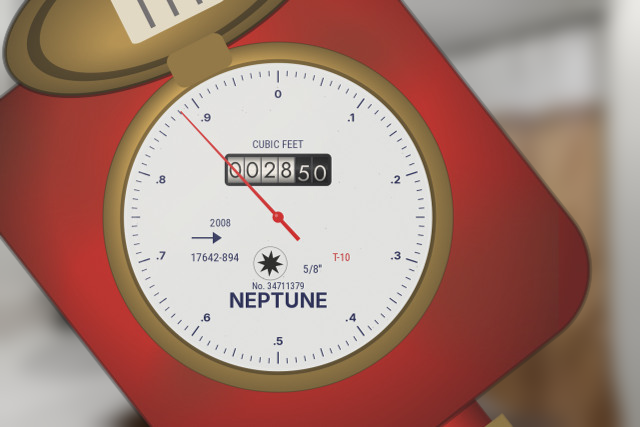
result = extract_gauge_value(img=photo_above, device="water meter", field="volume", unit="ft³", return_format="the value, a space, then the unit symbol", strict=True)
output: 2849.88 ft³
